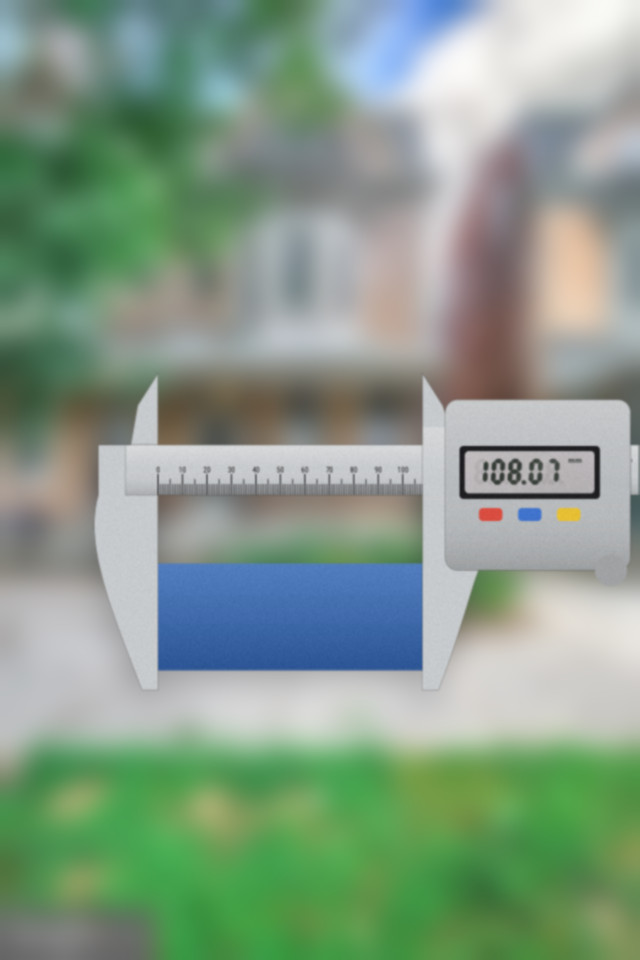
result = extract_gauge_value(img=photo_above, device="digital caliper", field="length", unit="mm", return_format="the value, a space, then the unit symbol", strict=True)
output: 108.07 mm
